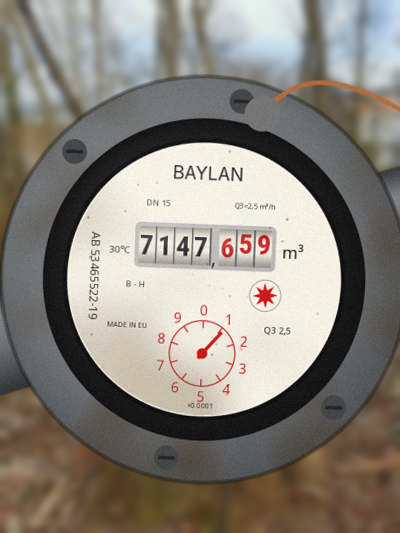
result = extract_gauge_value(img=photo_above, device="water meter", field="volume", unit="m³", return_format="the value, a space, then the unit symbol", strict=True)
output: 7147.6591 m³
